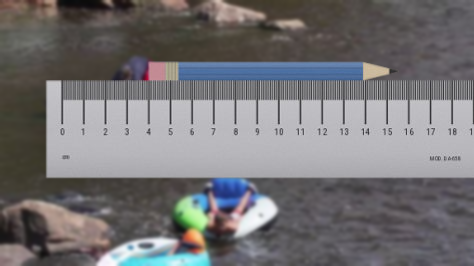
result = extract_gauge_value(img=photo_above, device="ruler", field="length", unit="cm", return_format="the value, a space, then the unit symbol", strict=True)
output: 11.5 cm
